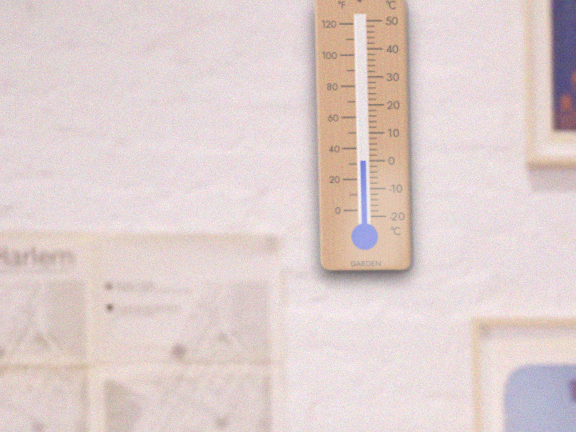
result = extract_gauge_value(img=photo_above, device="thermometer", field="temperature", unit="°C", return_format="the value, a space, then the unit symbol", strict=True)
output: 0 °C
